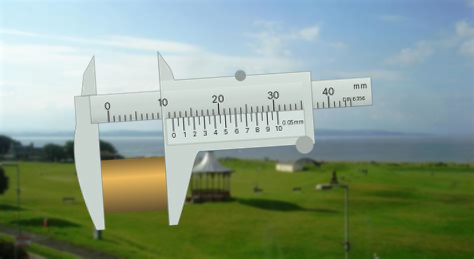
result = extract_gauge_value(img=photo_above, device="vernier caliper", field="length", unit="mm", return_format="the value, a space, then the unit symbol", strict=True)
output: 11.6 mm
